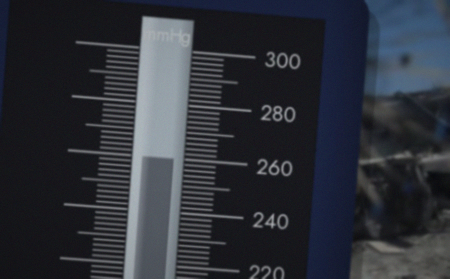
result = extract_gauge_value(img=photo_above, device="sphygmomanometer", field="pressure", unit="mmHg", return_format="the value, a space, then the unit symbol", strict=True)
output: 260 mmHg
